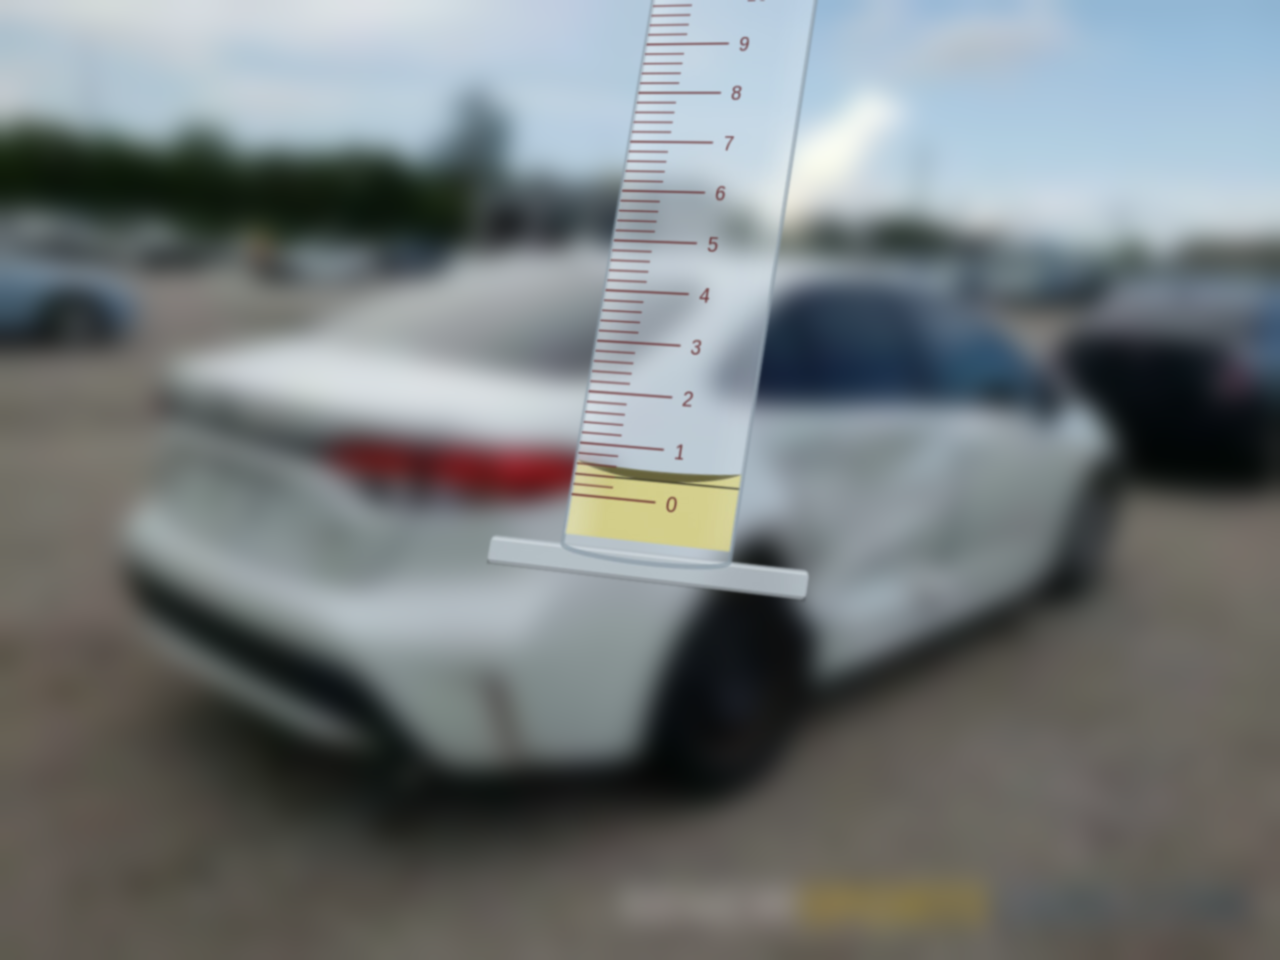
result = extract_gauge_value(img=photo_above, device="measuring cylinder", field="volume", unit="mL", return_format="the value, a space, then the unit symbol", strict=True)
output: 0.4 mL
